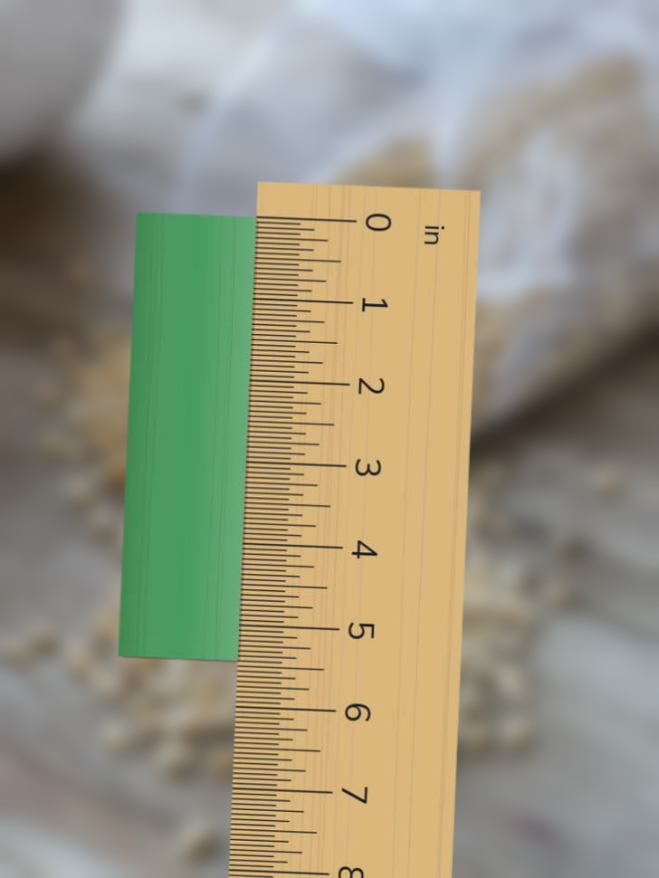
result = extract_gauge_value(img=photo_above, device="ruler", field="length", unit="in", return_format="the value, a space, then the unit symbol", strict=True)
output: 5.4375 in
